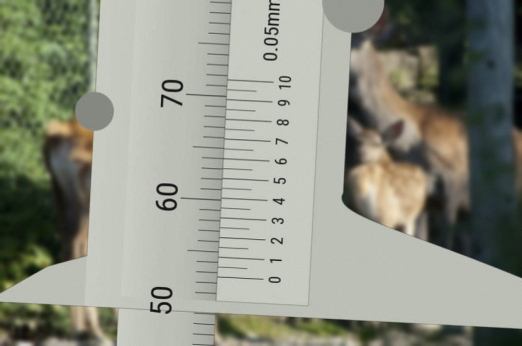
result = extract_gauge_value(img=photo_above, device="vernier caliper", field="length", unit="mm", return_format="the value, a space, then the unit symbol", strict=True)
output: 52.6 mm
